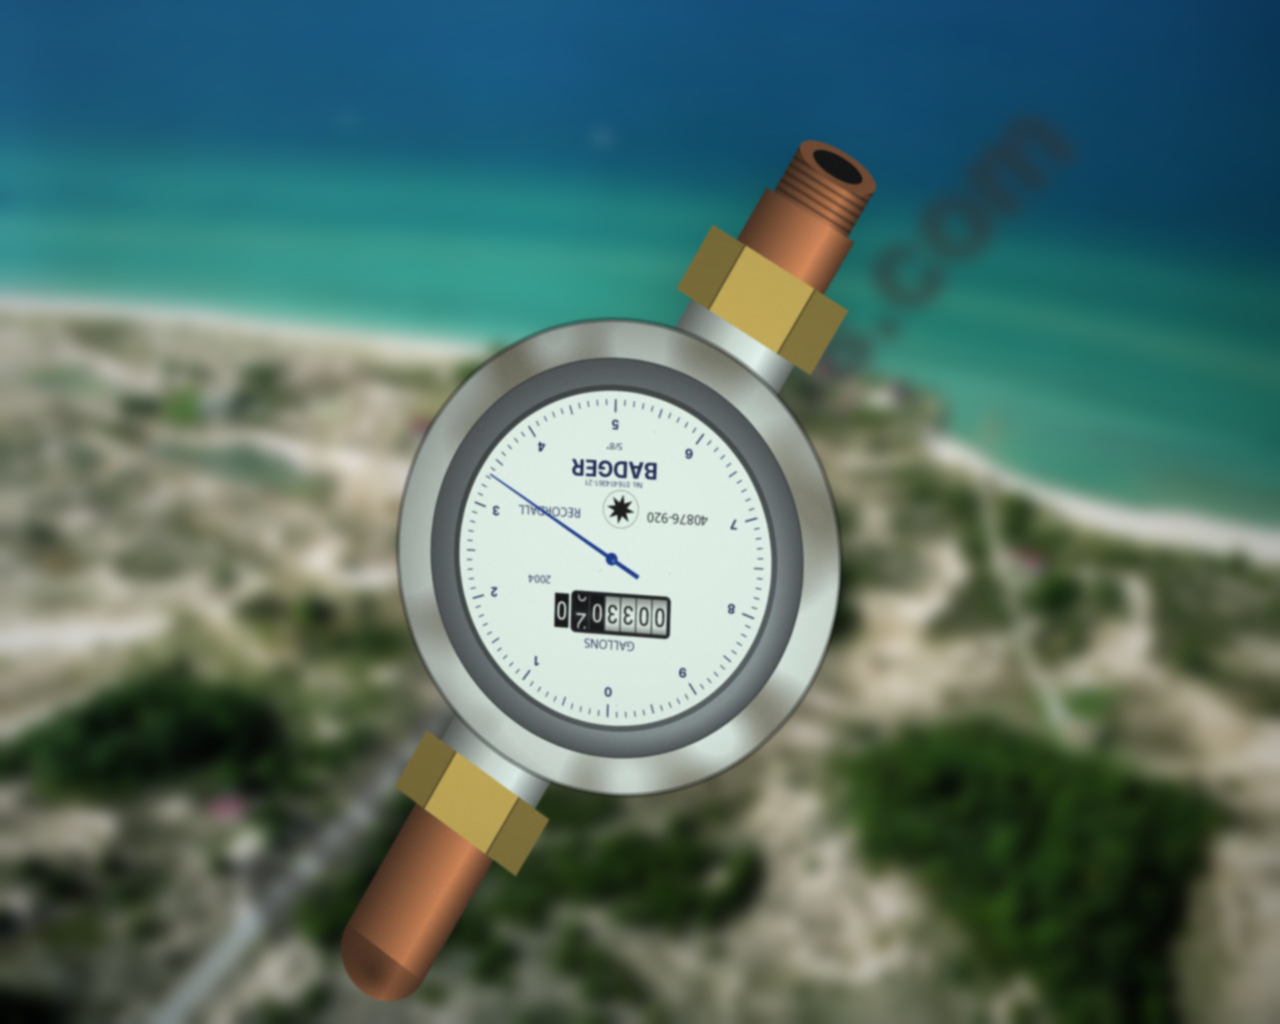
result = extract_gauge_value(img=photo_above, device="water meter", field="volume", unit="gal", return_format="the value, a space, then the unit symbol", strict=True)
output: 33023.3 gal
